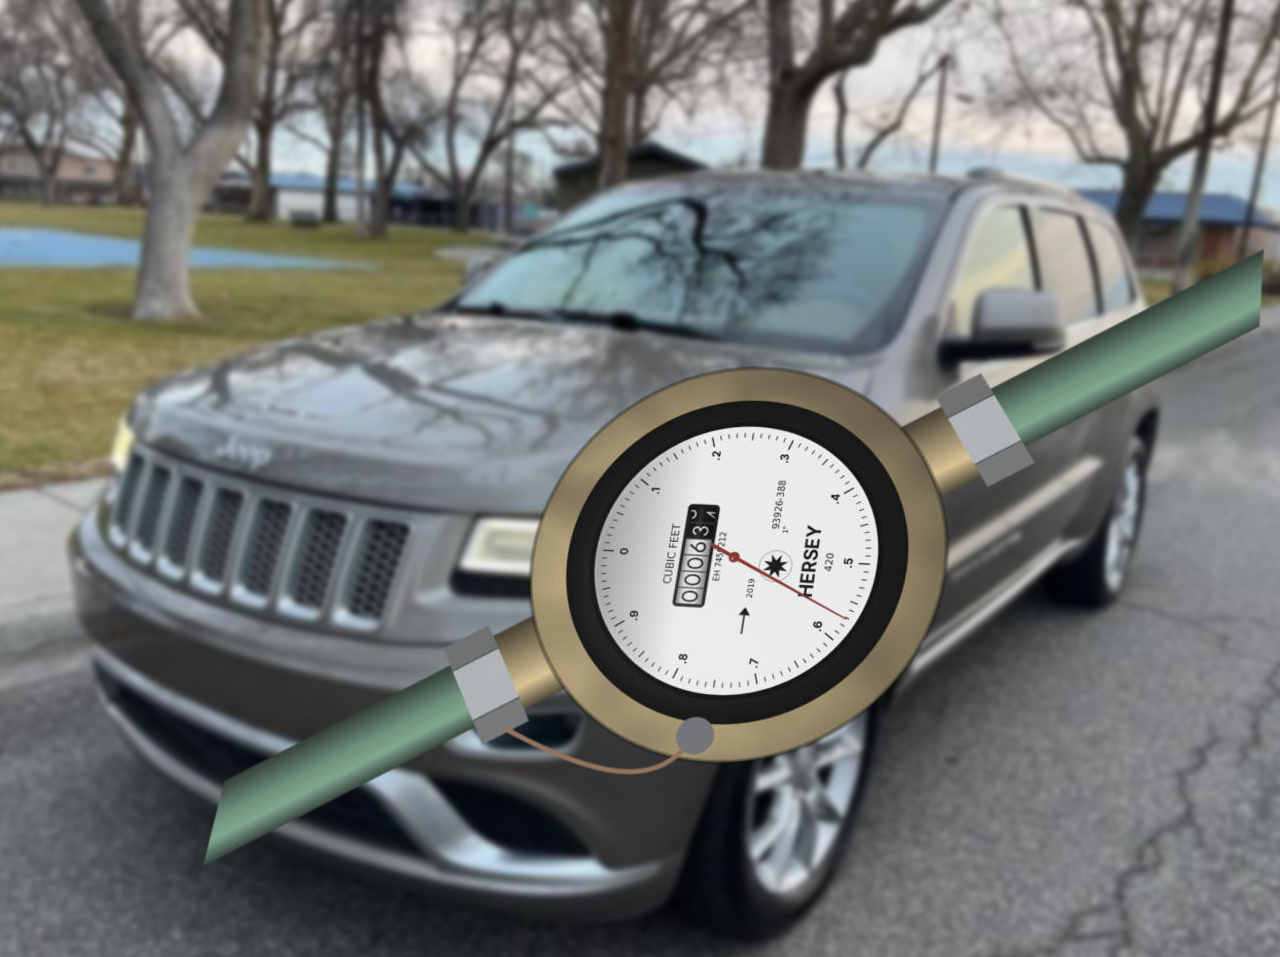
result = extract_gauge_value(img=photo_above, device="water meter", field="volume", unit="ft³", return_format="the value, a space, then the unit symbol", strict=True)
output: 633.57 ft³
